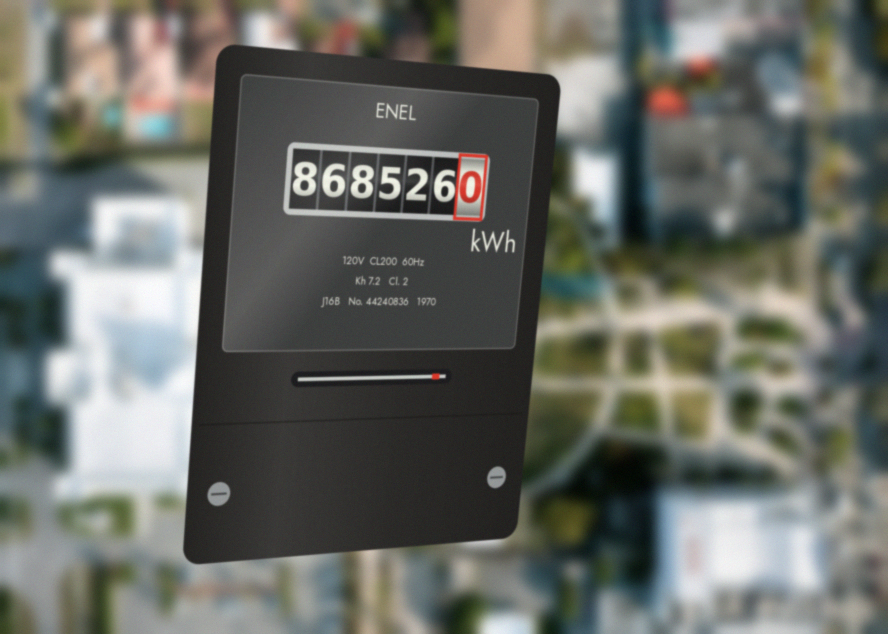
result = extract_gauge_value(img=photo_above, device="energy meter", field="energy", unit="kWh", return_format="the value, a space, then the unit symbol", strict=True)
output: 868526.0 kWh
